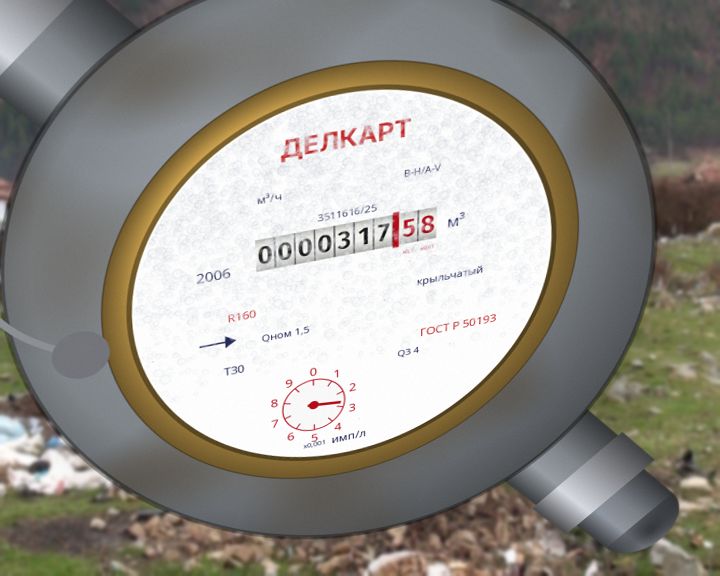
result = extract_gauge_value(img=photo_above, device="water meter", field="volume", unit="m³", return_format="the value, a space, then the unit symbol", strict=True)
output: 317.582 m³
